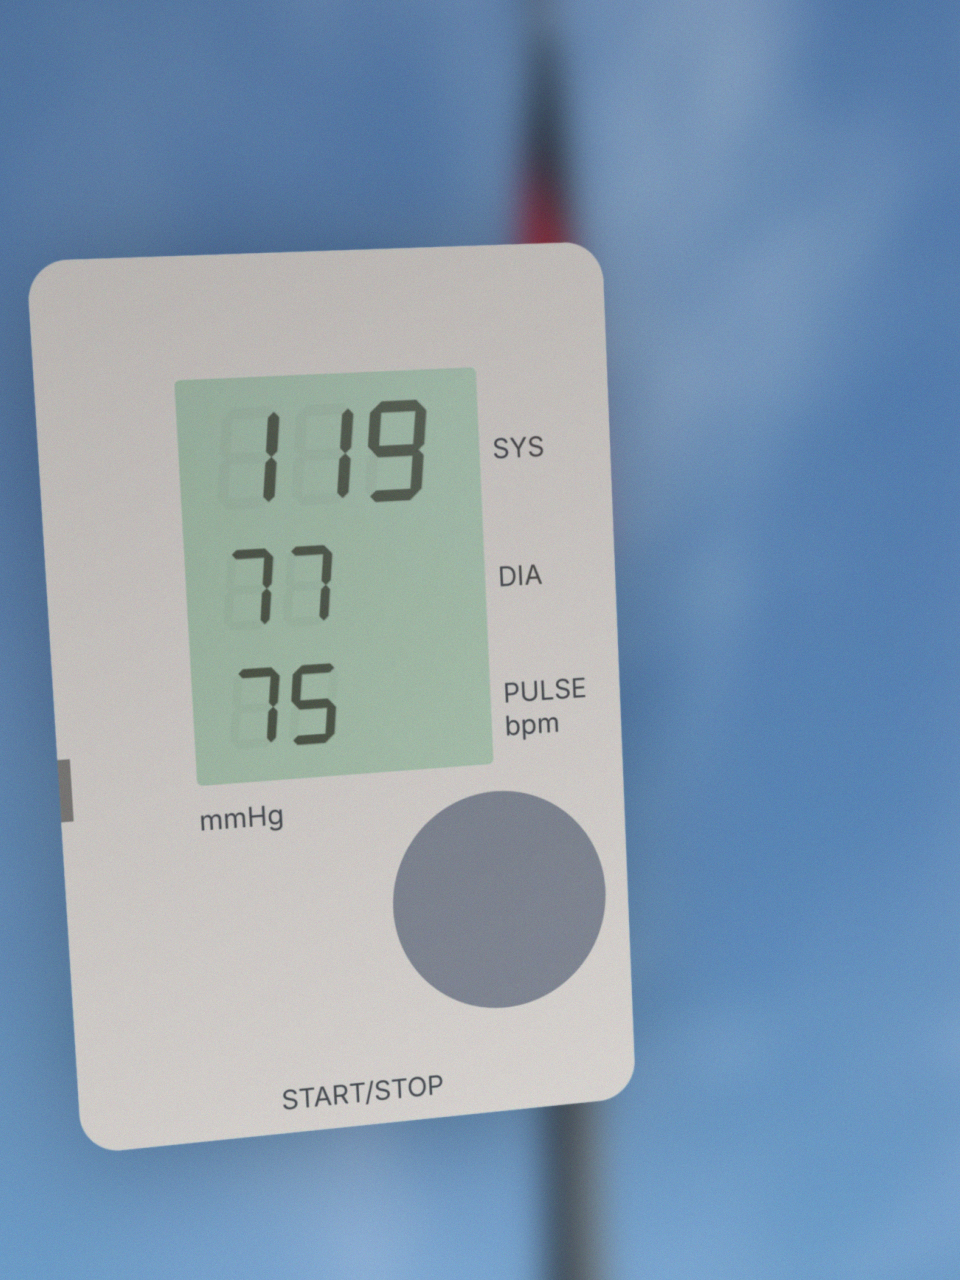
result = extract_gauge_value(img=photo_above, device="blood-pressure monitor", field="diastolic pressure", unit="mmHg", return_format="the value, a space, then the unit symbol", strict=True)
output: 77 mmHg
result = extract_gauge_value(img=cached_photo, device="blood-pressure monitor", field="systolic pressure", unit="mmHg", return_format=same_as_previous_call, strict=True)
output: 119 mmHg
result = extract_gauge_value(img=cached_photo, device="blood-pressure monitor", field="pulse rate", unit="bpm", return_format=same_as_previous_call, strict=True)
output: 75 bpm
